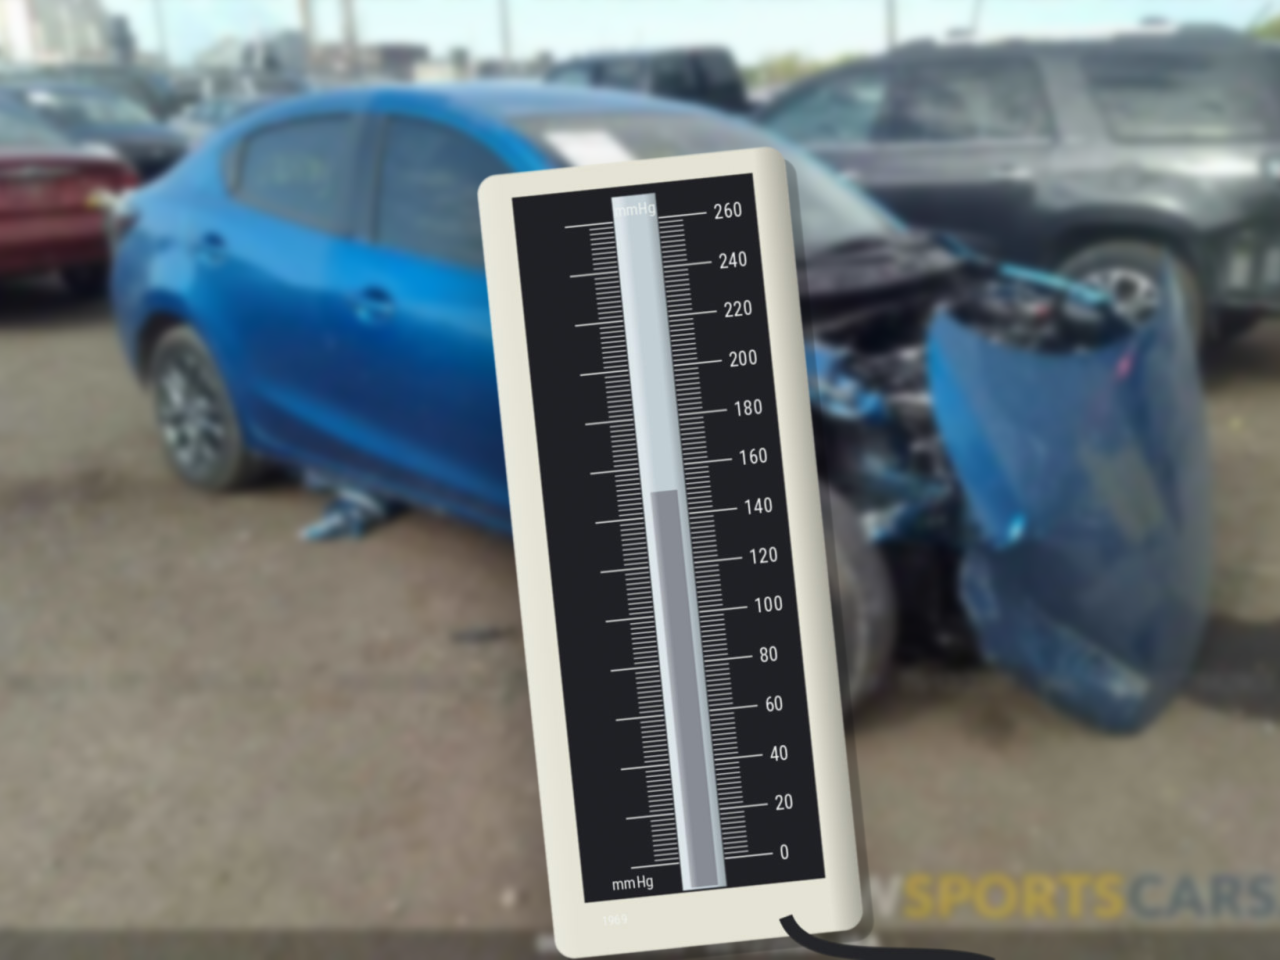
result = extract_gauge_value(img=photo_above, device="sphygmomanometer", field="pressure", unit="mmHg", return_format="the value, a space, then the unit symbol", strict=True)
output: 150 mmHg
